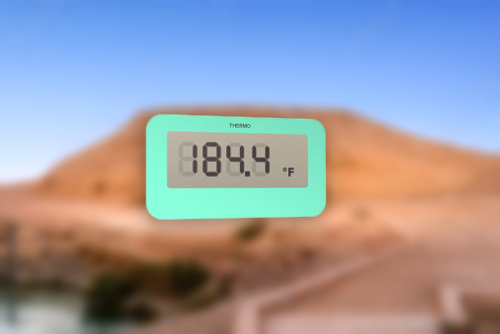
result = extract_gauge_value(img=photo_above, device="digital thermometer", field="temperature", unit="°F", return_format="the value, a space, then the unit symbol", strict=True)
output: 184.4 °F
